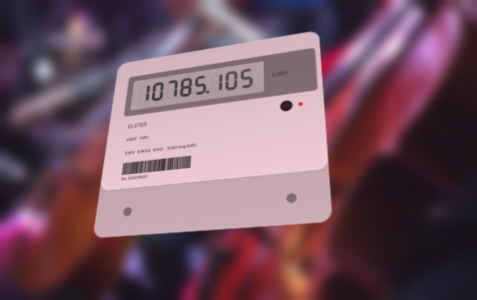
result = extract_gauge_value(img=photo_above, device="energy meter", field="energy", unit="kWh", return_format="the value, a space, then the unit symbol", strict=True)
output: 10785.105 kWh
